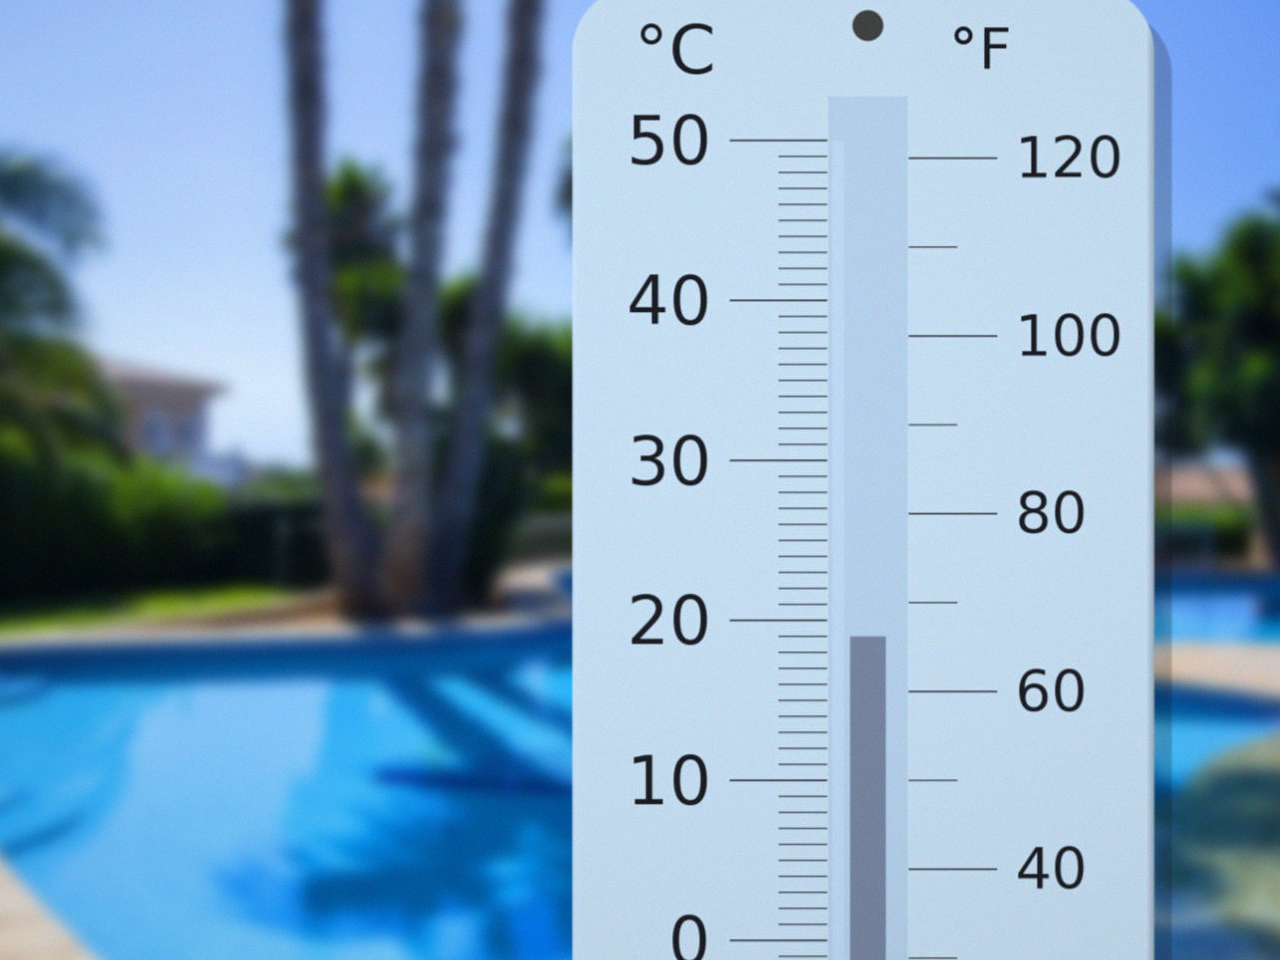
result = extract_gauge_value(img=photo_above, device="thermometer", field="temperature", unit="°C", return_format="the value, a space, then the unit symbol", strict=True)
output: 19 °C
